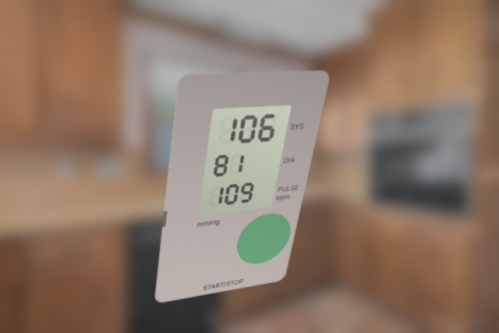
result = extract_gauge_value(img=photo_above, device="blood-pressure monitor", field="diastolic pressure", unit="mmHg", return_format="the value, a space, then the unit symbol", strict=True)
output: 81 mmHg
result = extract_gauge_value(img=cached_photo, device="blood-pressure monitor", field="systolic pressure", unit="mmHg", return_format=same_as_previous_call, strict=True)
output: 106 mmHg
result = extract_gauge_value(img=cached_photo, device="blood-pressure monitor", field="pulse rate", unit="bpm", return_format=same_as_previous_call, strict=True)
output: 109 bpm
